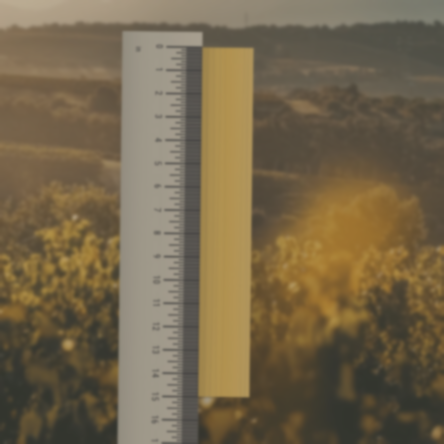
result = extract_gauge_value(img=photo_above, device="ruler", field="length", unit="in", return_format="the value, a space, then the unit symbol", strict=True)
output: 15 in
